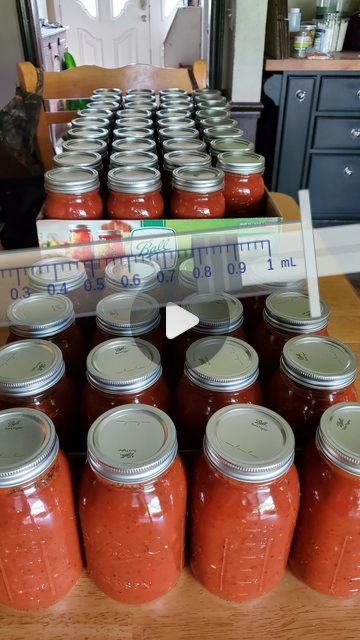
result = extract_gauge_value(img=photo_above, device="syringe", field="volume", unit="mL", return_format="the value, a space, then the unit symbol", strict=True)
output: 0.78 mL
